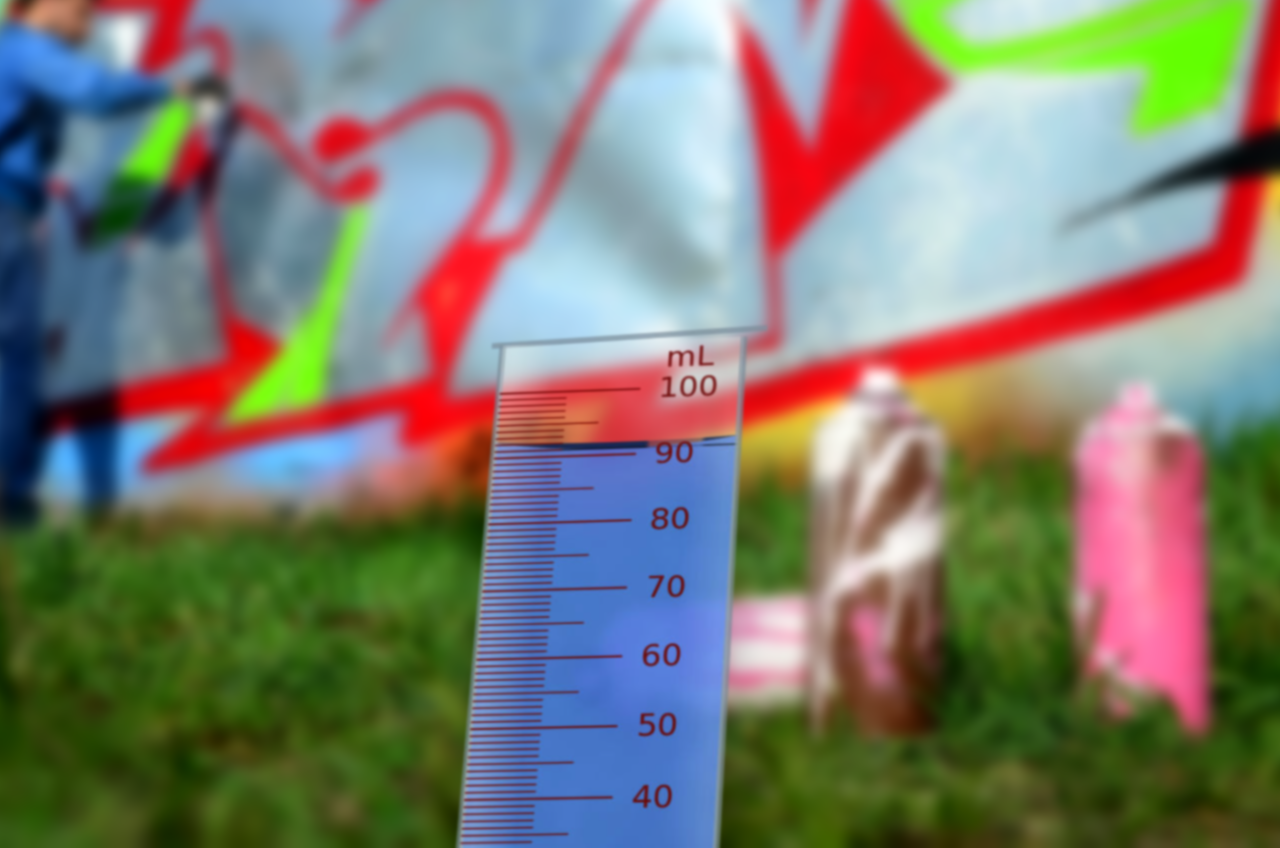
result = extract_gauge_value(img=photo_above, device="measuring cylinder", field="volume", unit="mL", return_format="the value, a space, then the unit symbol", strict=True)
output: 91 mL
